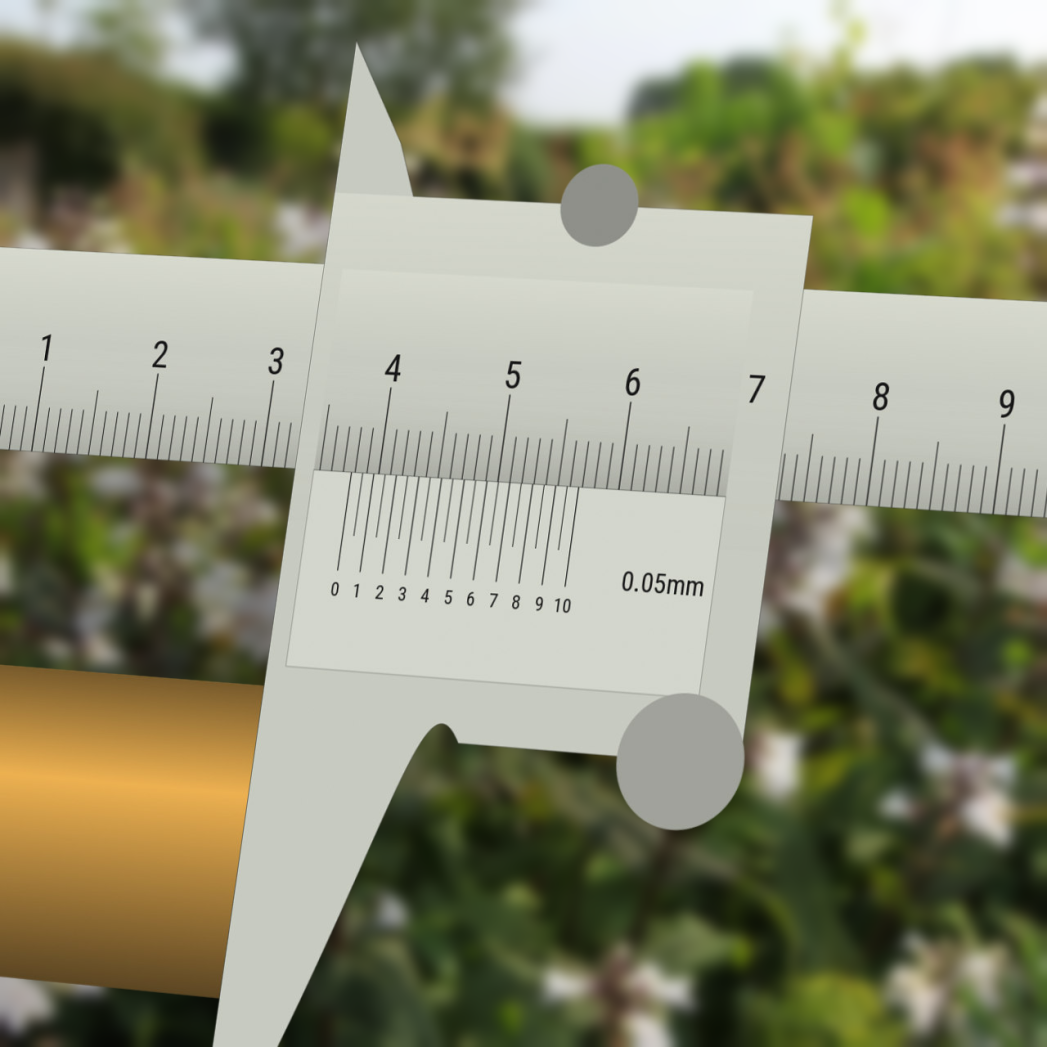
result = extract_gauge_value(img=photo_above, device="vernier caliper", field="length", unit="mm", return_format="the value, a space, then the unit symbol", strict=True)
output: 37.7 mm
